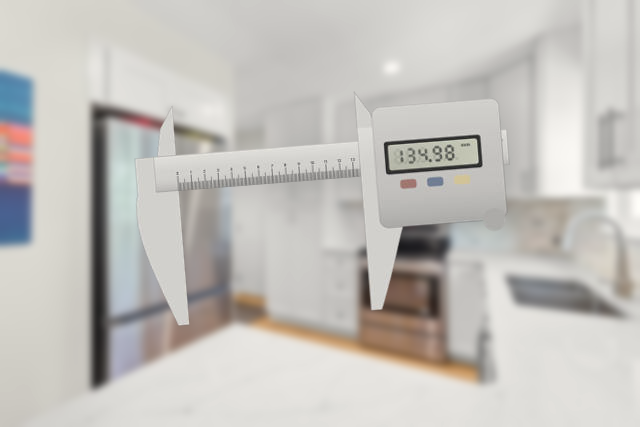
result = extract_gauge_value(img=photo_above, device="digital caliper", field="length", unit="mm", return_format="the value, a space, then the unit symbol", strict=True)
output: 134.98 mm
